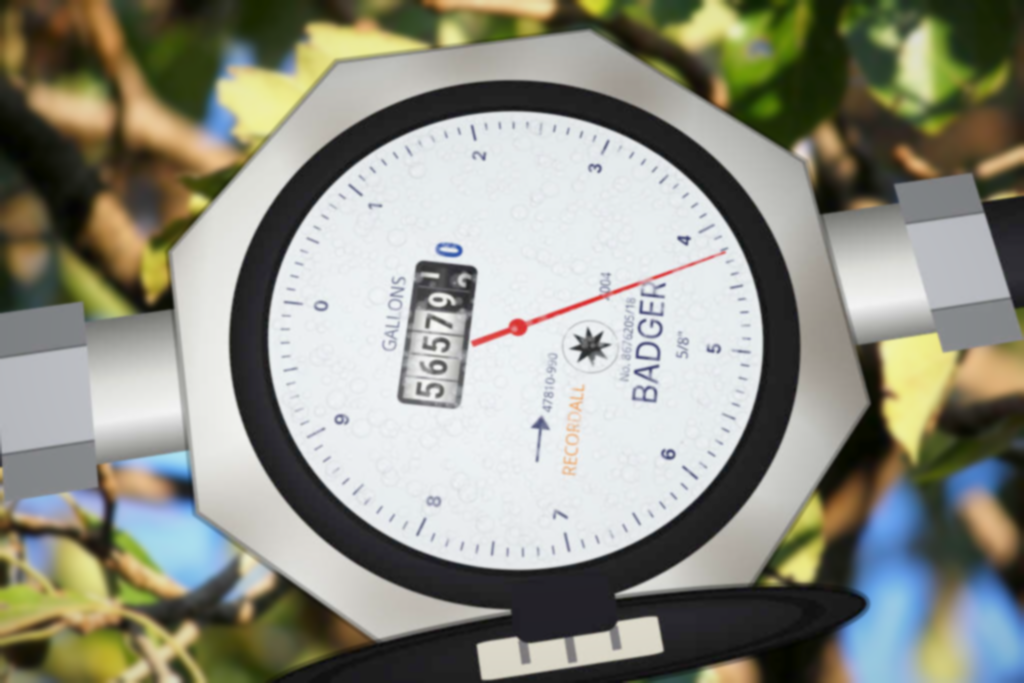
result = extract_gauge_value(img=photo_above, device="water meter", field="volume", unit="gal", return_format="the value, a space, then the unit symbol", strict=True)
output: 5657914.2 gal
